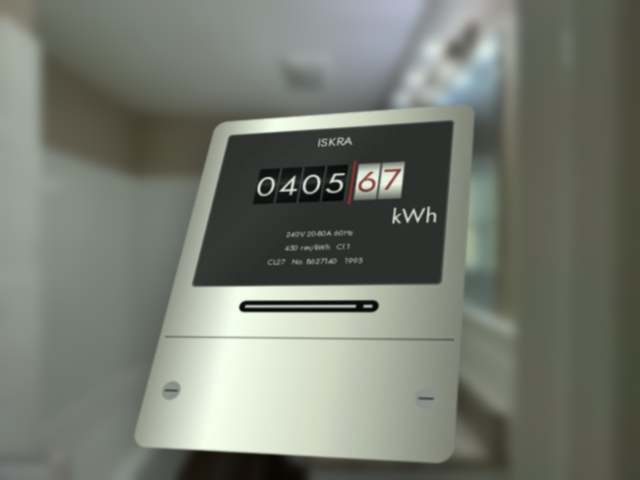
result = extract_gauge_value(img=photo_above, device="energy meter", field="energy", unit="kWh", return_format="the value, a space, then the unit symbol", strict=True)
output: 405.67 kWh
